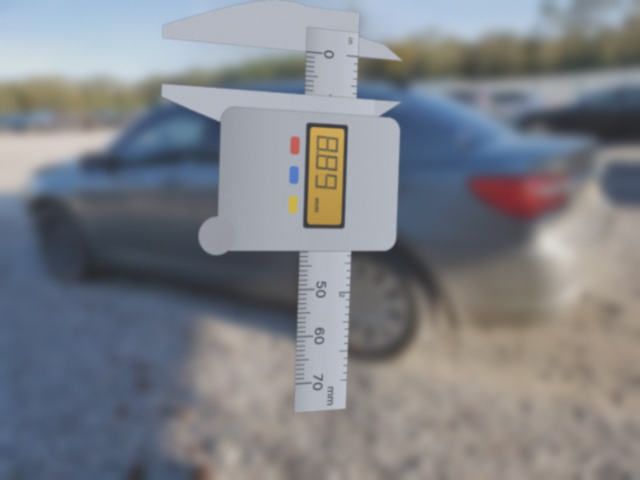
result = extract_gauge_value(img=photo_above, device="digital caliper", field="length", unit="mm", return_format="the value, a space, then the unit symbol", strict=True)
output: 8.89 mm
